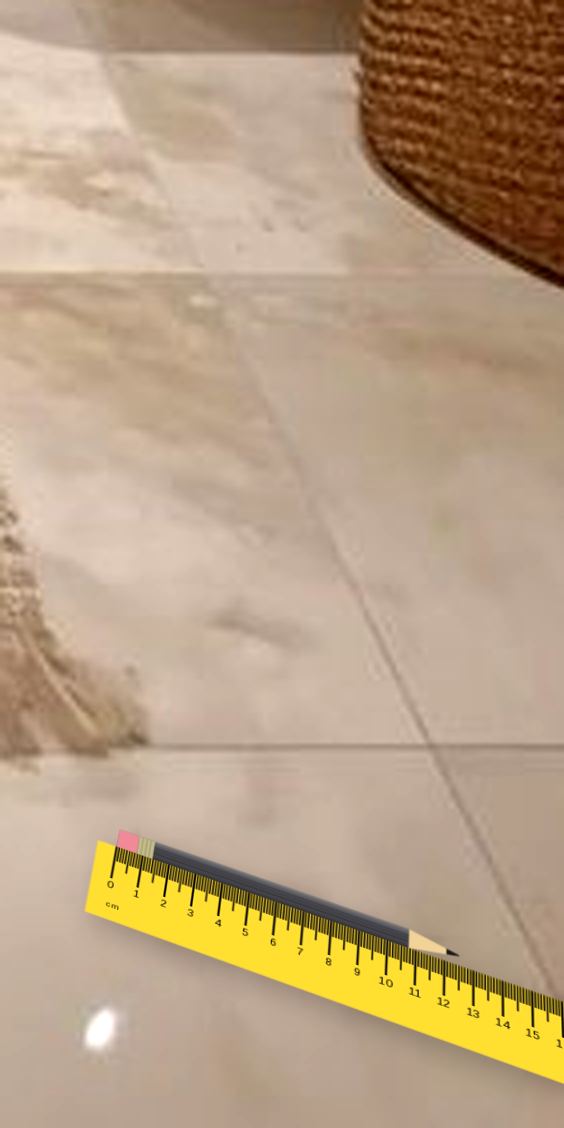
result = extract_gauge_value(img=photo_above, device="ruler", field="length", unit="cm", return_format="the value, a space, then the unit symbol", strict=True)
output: 12.5 cm
